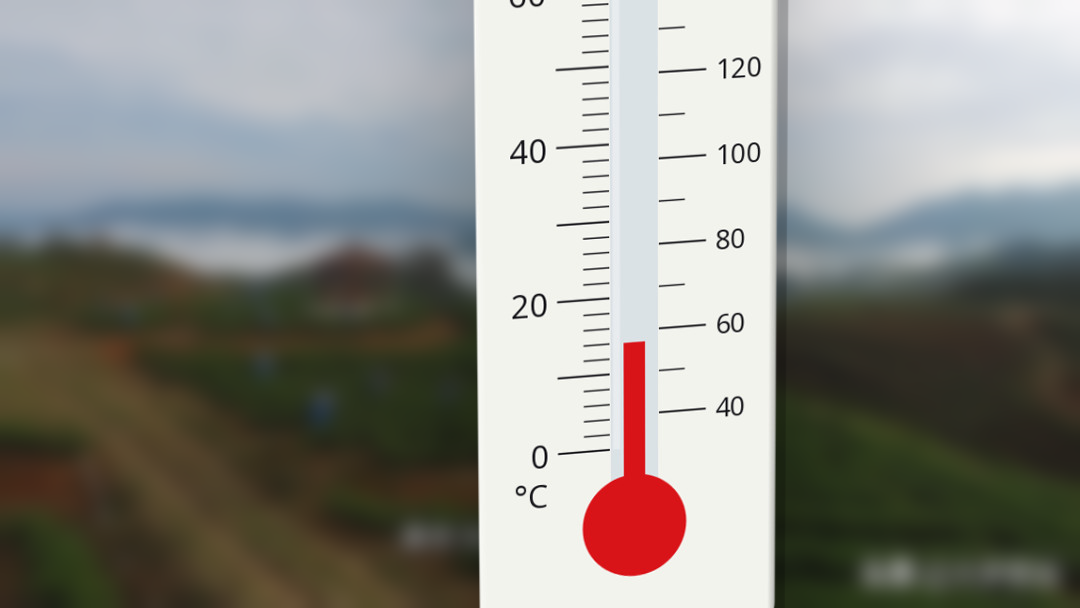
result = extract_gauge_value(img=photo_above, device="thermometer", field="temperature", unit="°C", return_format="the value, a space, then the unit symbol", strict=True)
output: 14 °C
